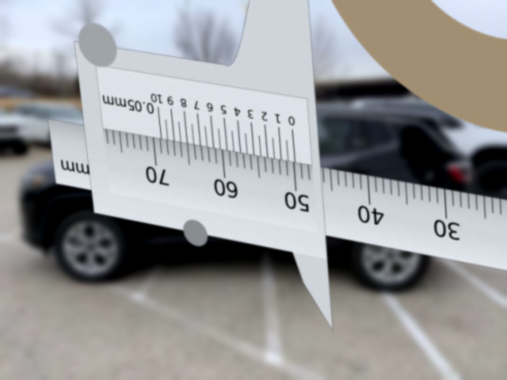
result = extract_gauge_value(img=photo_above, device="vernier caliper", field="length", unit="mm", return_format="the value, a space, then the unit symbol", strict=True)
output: 49.8 mm
